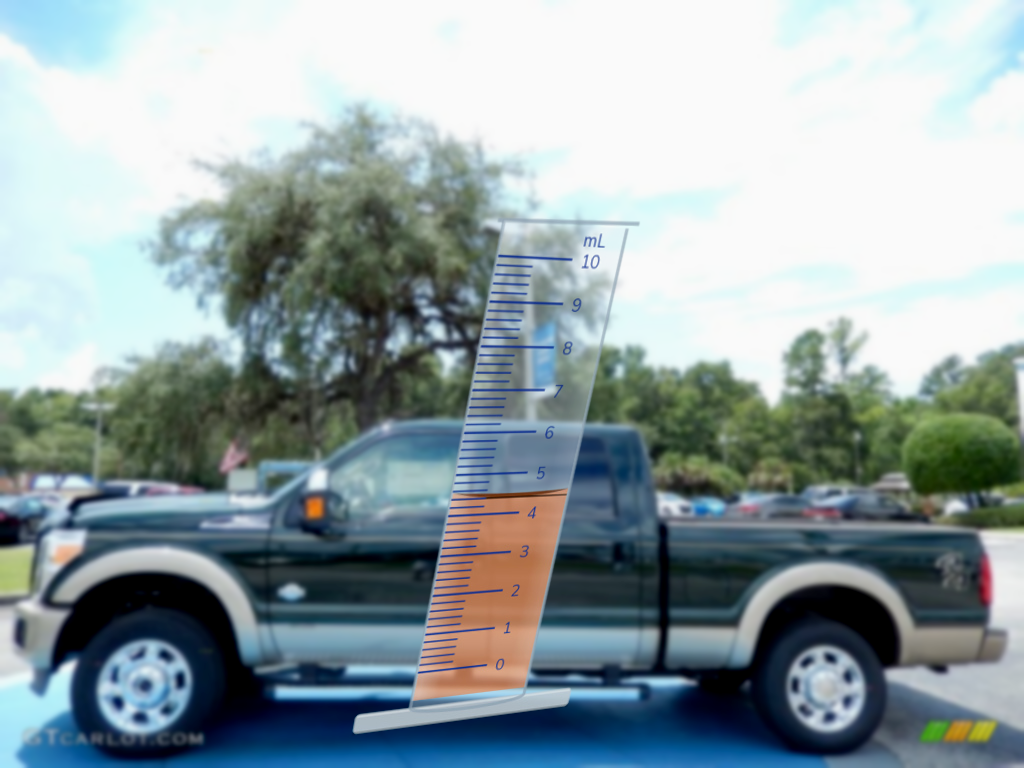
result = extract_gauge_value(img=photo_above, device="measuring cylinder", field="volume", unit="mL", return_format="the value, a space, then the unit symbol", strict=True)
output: 4.4 mL
